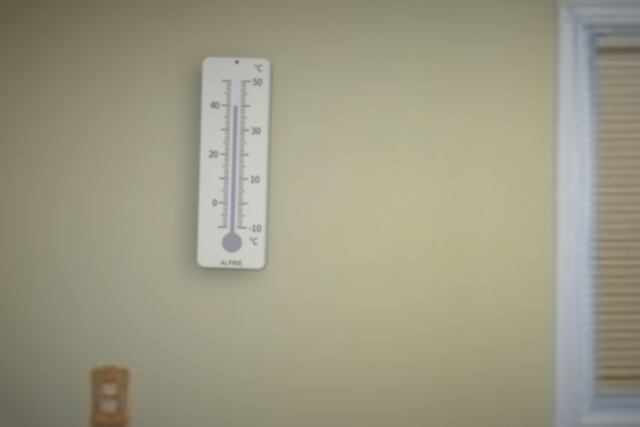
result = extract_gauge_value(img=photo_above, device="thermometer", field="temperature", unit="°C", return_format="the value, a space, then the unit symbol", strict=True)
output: 40 °C
